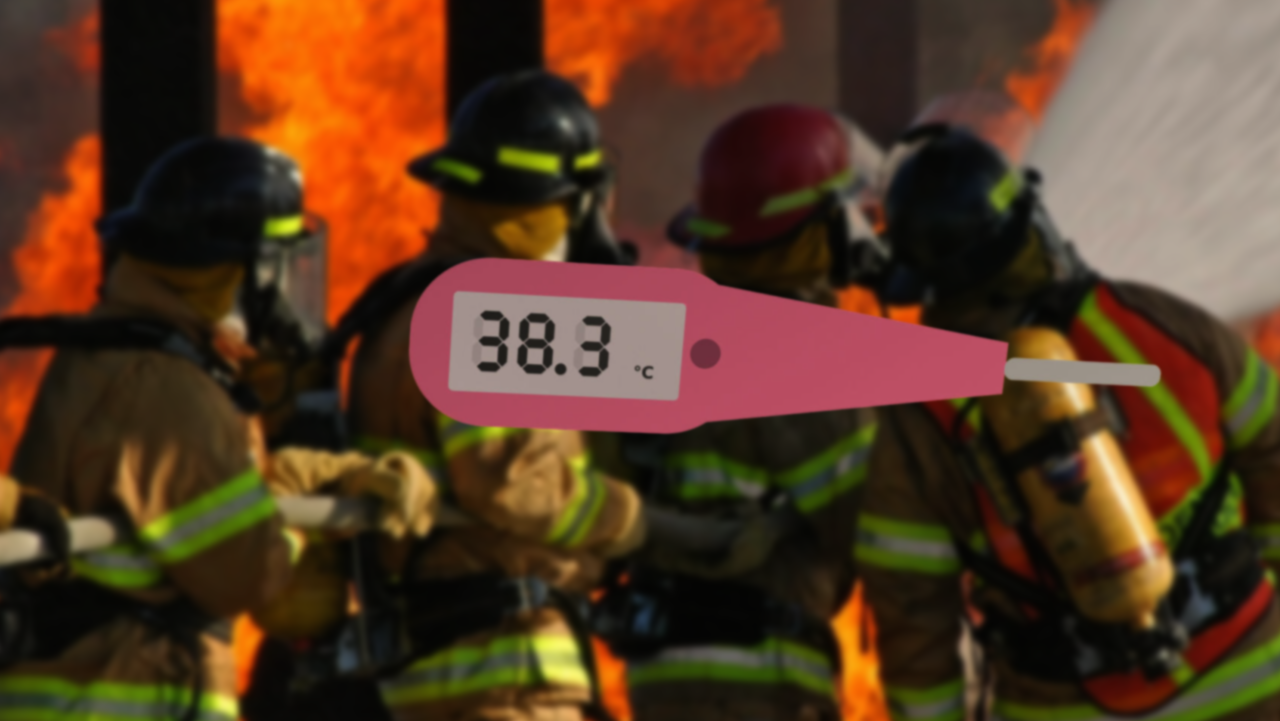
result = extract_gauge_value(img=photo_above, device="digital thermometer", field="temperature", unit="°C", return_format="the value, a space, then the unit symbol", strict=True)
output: 38.3 °C
